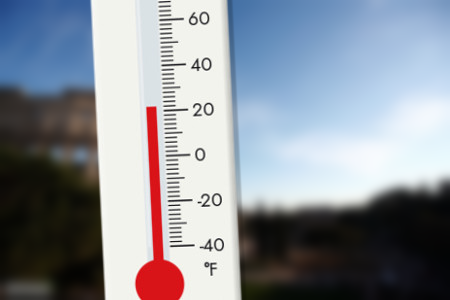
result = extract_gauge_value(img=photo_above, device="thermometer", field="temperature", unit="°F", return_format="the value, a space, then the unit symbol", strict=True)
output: 22 °F
